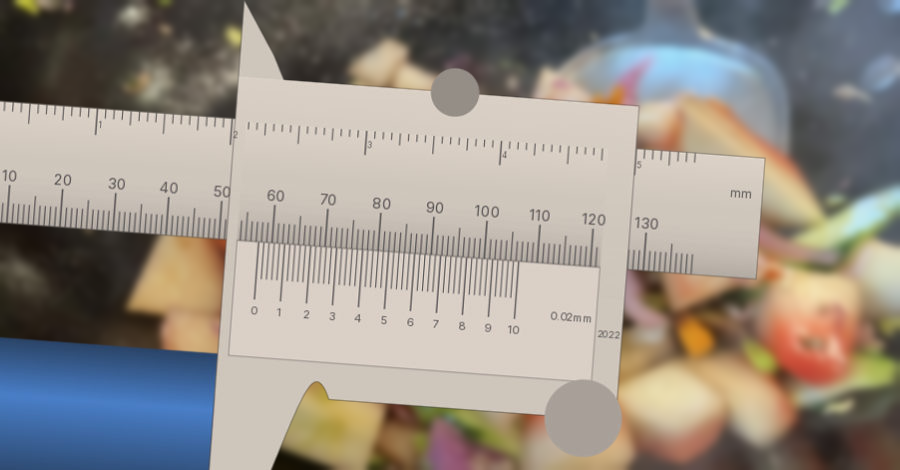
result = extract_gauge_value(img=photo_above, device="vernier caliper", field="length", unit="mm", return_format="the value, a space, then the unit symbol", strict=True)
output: 57.5 mm
